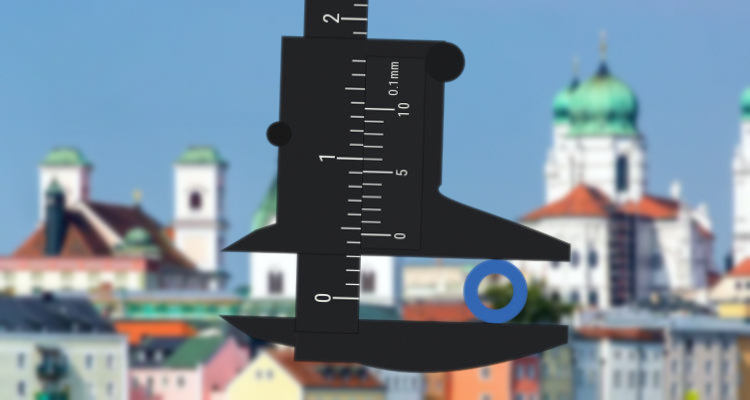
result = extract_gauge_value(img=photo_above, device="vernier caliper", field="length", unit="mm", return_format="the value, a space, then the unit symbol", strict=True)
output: 4.6 mm
